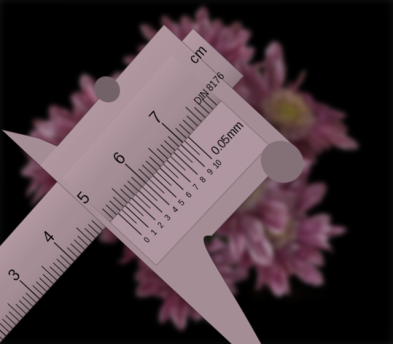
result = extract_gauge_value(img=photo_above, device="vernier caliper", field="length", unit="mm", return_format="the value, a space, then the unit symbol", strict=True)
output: 52.4 mm
